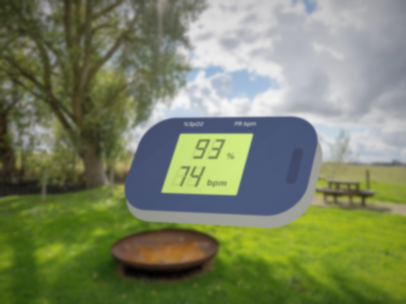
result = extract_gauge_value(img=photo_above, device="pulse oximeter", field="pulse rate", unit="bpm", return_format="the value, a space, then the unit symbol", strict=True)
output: 74 bpm
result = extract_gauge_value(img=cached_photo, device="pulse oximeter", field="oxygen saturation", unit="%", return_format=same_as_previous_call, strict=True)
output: 93 %
